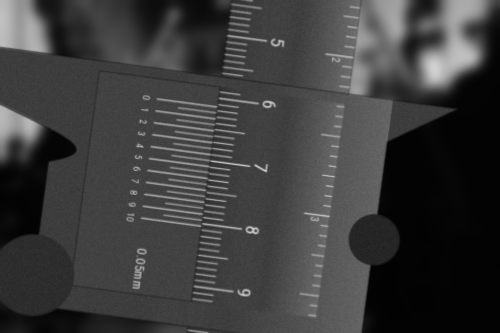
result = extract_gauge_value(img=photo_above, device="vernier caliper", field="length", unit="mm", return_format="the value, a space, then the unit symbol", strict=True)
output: 61.4 mm
